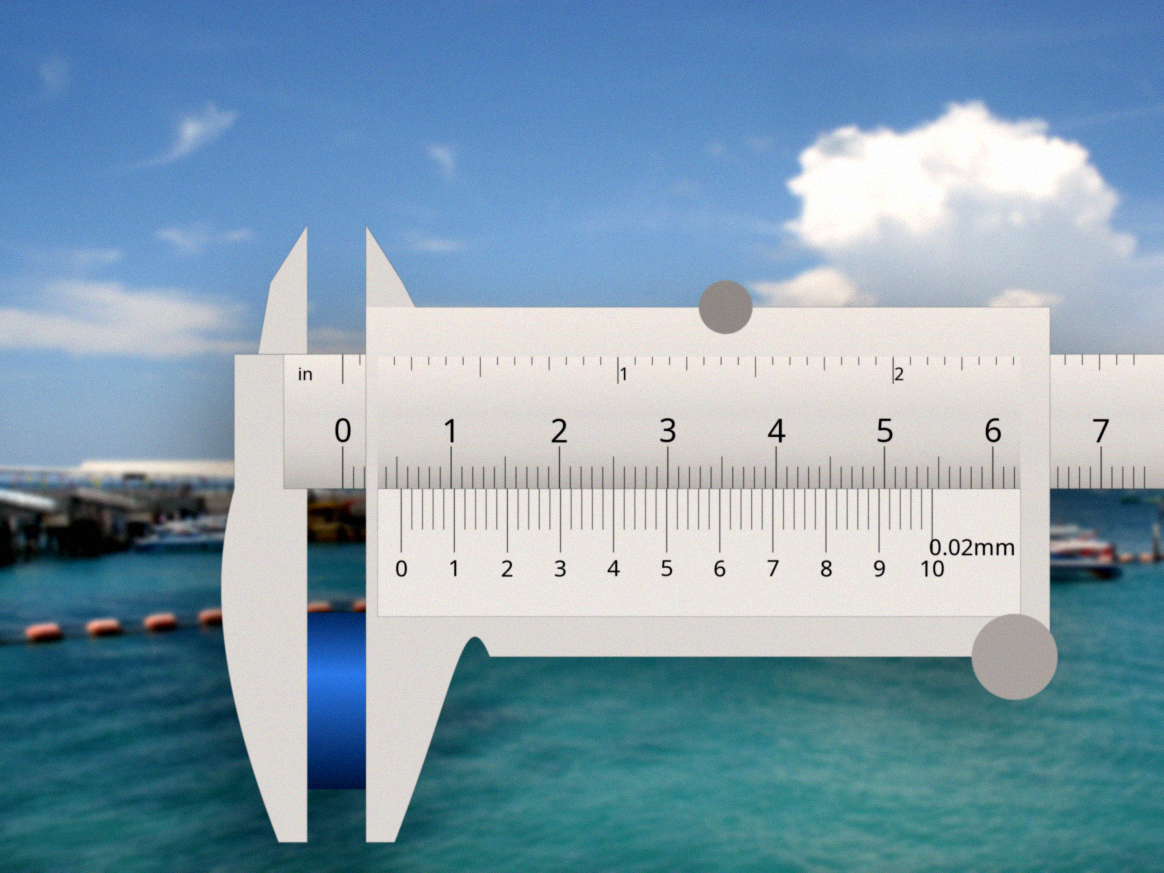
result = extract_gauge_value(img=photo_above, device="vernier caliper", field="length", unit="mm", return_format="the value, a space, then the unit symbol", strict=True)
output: 5.4 mm
